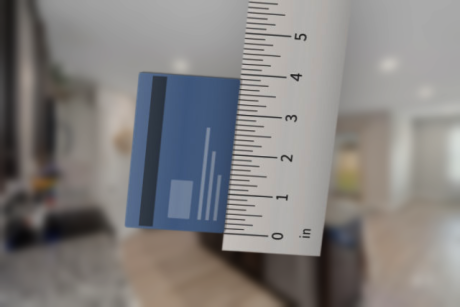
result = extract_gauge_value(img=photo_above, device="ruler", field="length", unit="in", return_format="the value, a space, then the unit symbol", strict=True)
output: 3.875 in
